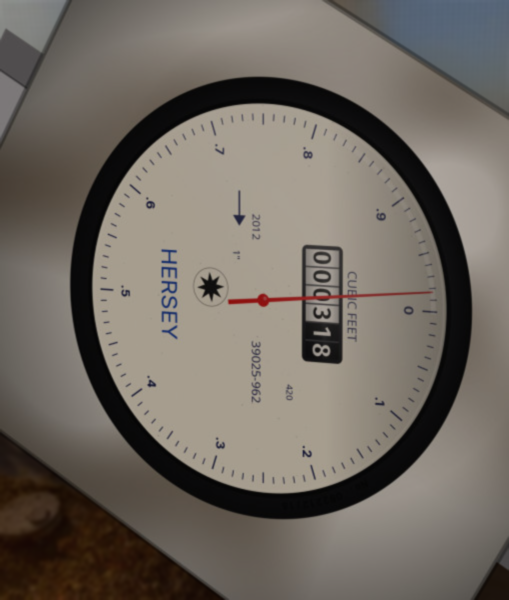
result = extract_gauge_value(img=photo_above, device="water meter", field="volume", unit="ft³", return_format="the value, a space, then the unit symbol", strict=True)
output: 317.98 ft³
